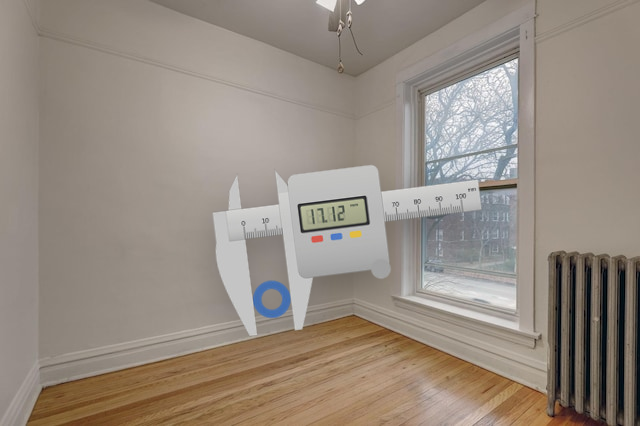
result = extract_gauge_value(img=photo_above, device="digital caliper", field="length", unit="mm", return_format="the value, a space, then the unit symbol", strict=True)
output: 17.12 mm
